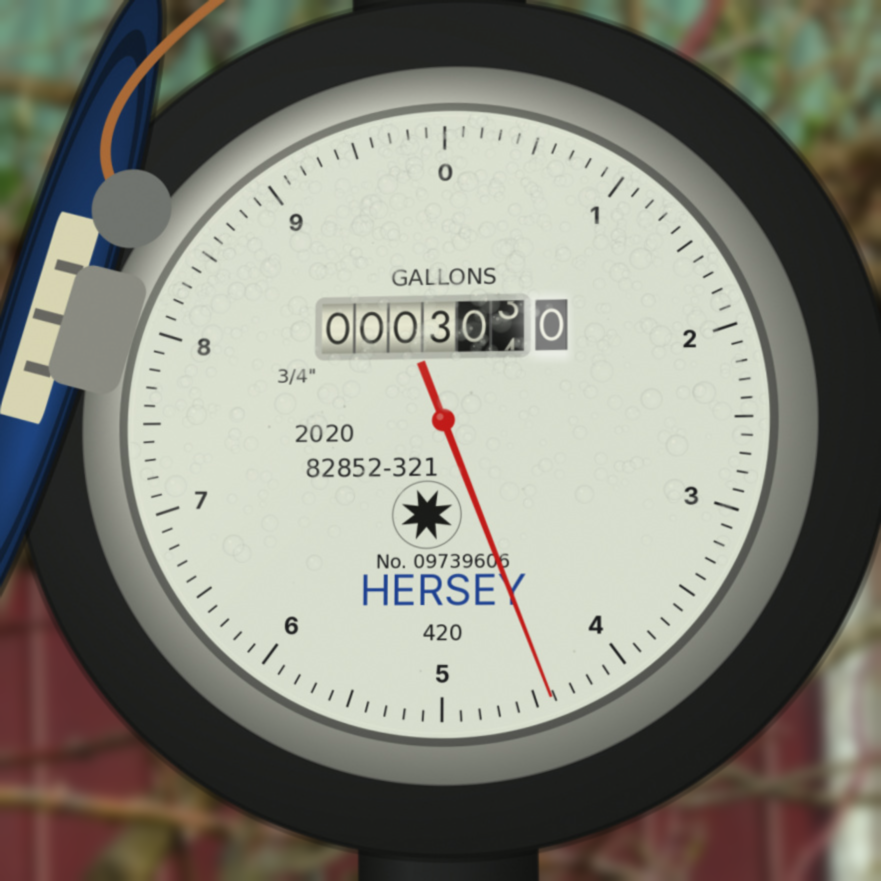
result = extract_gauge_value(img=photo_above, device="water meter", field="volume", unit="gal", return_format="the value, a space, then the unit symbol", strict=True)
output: 3034.4 gal
